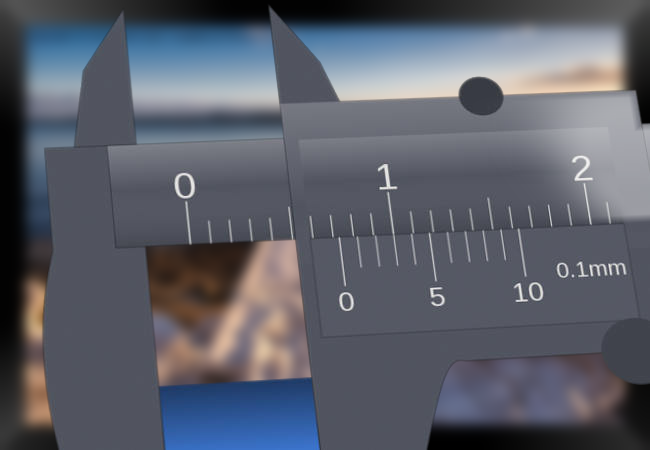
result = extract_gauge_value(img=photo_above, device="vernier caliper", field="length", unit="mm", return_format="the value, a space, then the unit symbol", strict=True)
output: 7.3 mm
